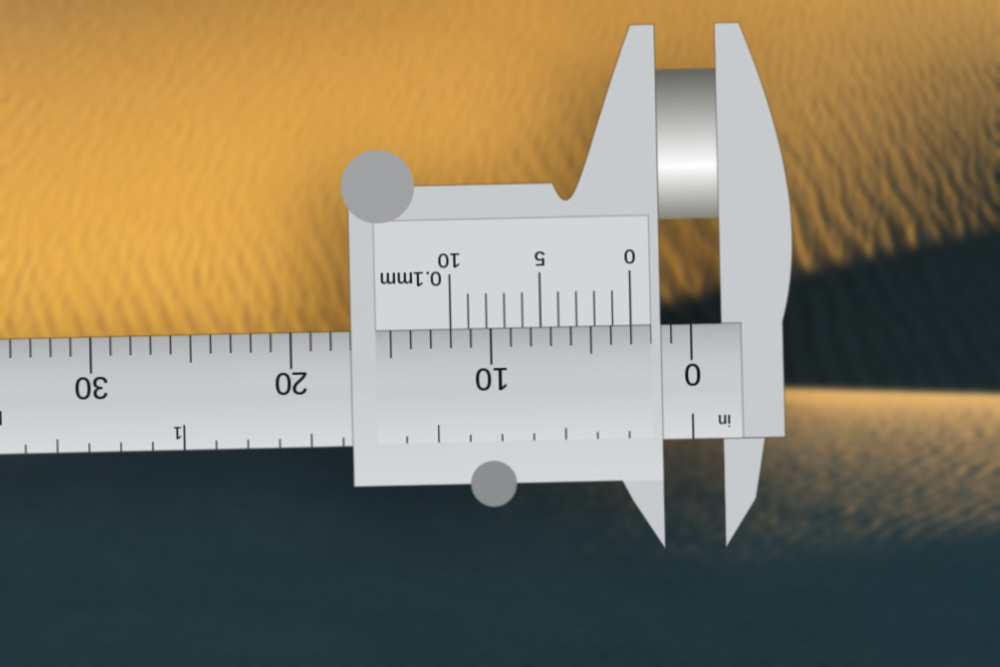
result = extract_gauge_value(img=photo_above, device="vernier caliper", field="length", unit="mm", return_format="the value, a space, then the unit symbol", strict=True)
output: 3.0 mm
